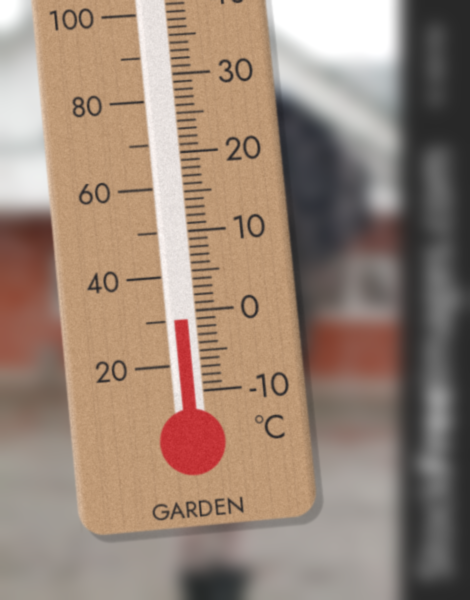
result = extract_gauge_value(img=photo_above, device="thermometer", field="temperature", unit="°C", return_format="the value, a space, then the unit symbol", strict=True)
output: -1 °C
